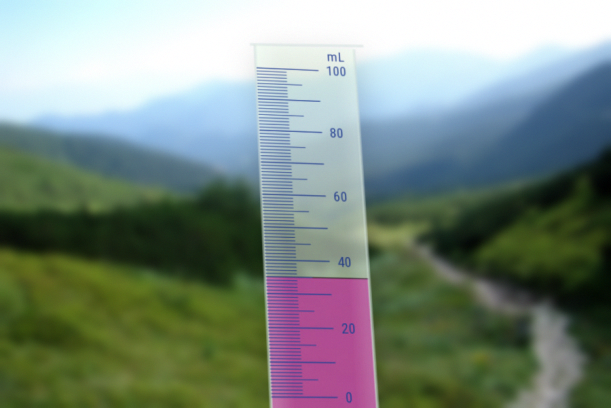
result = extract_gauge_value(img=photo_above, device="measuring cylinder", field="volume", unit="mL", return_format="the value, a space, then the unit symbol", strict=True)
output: 35 mL
